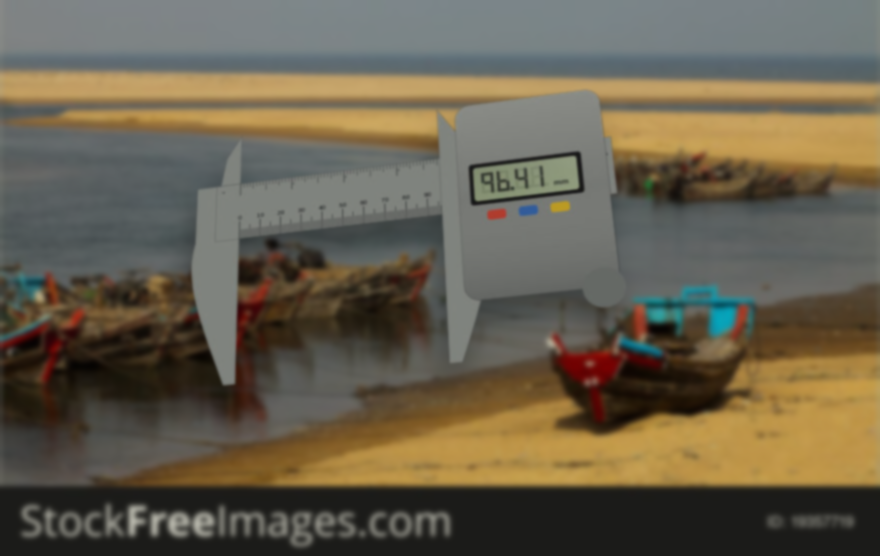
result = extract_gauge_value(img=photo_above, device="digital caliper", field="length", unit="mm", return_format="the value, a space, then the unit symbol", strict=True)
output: 96.41 mm
